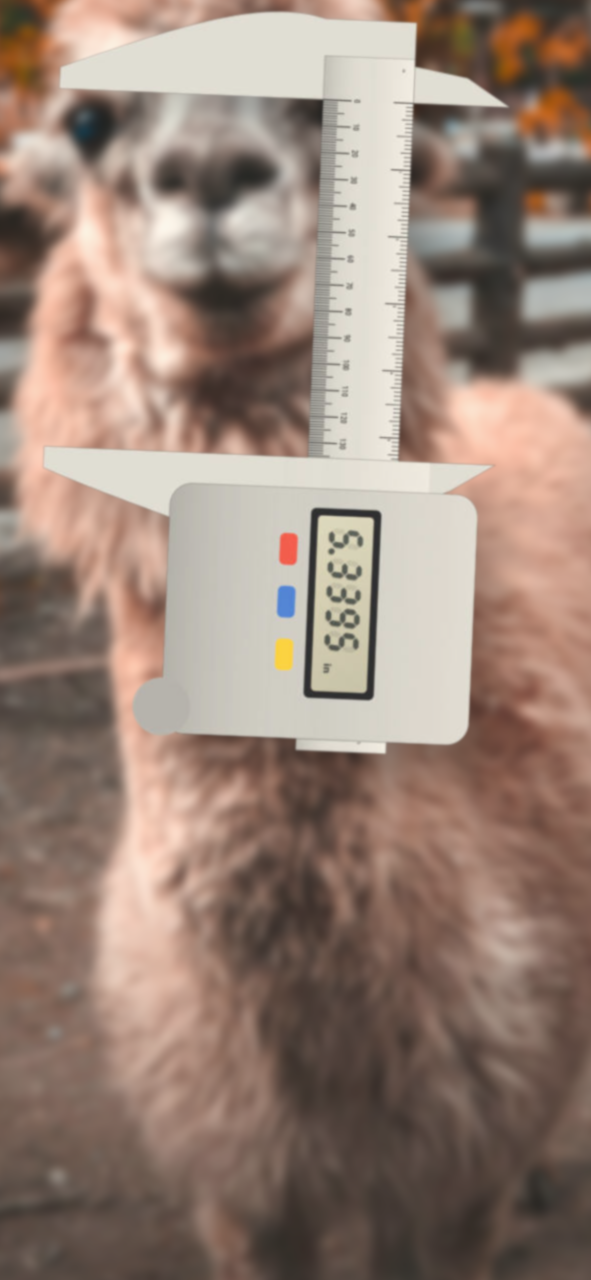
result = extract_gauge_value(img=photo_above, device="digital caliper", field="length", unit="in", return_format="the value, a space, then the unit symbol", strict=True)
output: 5.3395 in
